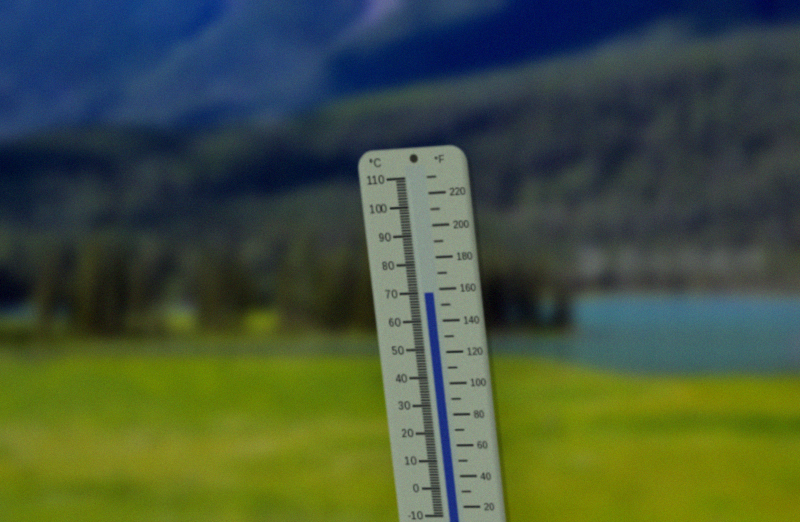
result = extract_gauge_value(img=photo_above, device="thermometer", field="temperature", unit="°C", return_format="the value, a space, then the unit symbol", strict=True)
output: 70 °C
